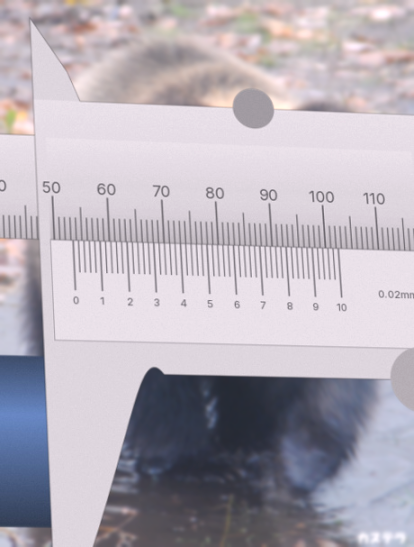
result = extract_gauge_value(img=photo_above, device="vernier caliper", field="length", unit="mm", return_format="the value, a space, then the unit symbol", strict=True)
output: 53.4 mm
